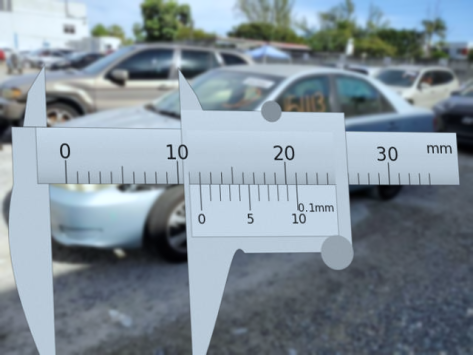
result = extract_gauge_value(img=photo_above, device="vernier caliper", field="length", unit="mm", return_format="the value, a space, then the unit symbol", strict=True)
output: 12.0 mm
